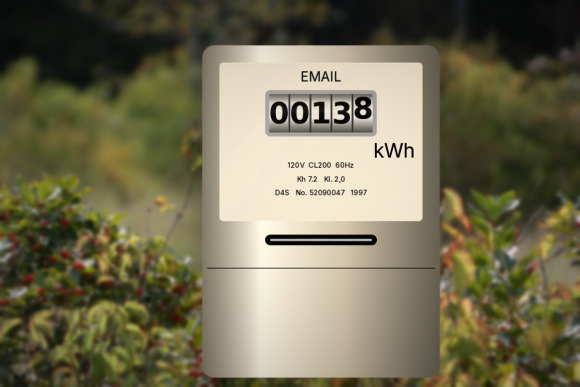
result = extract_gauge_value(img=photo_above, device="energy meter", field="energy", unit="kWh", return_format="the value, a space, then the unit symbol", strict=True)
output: 138 kWh
